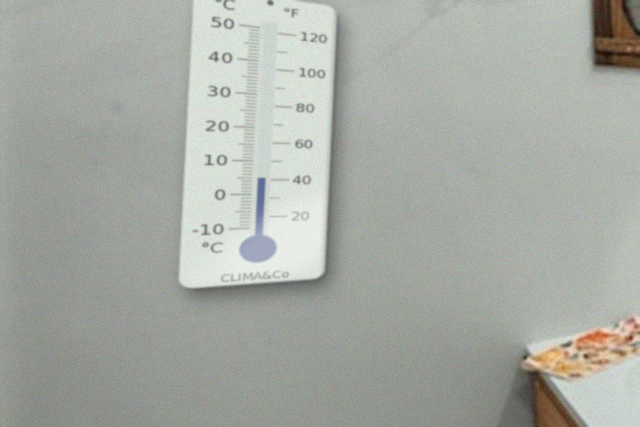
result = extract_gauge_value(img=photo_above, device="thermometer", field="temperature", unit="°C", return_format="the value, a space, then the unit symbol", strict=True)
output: 5 °C
